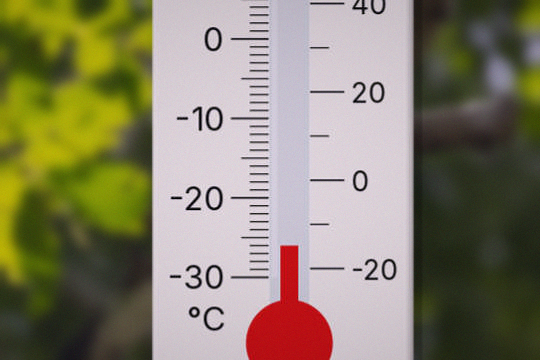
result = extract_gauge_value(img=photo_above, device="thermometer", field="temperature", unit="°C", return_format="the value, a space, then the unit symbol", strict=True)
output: -26 °C
